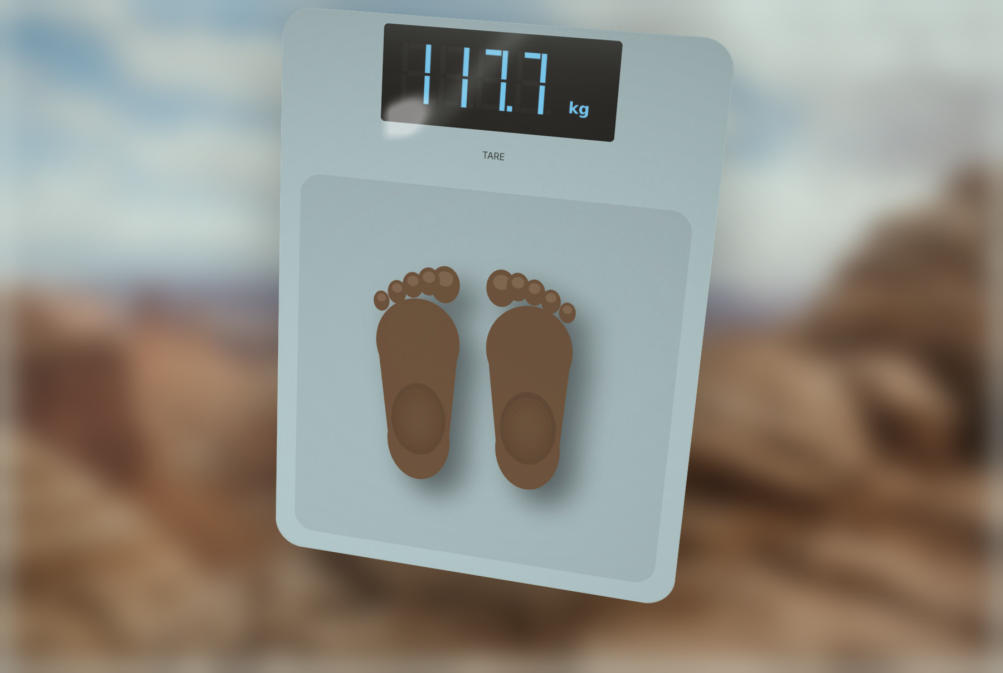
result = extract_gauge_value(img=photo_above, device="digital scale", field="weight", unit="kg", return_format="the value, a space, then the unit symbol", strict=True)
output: 117.7 kg
